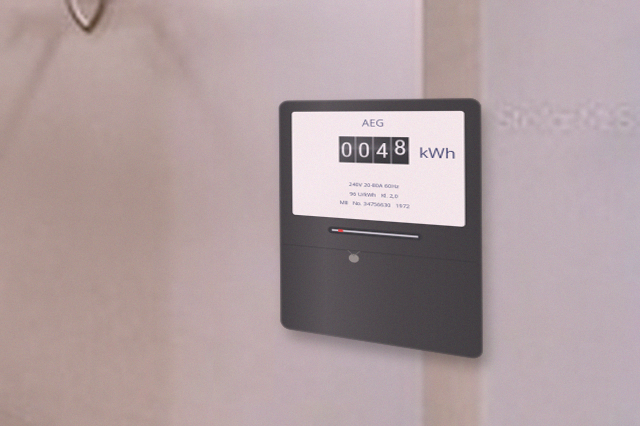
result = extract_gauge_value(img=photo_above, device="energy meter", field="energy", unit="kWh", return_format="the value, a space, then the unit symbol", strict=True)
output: 48 kWh
